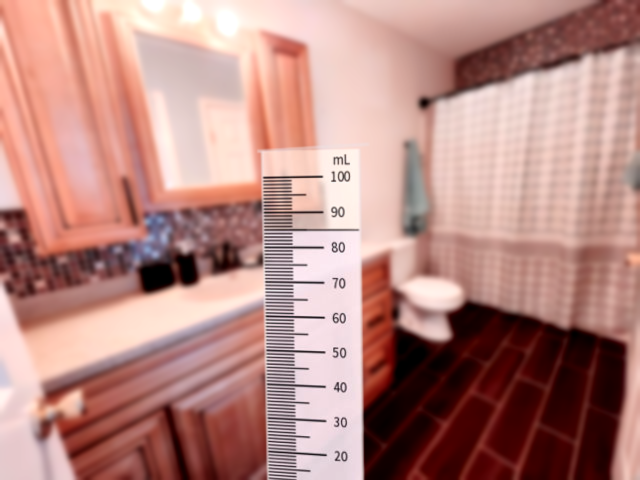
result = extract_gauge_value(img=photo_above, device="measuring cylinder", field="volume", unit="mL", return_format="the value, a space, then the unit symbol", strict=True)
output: 85 mL
